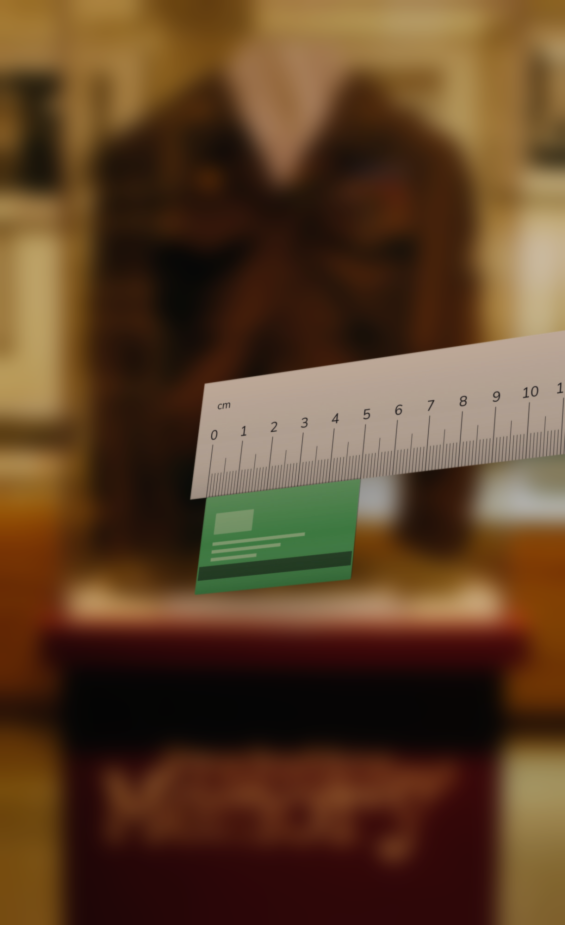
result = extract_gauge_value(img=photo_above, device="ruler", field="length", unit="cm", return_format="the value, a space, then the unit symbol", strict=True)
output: 5 cm
